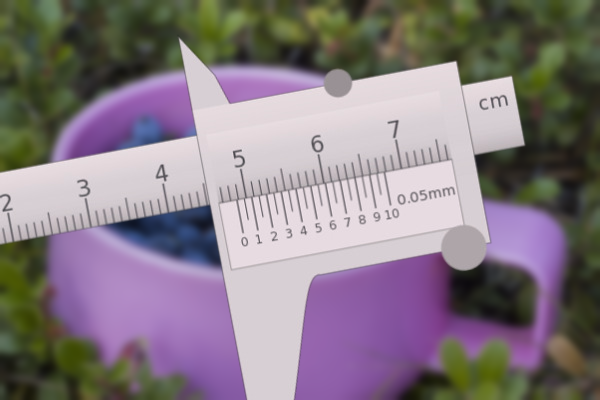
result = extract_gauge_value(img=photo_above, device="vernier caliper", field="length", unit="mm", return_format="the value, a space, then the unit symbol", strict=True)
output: 48.8 mm
